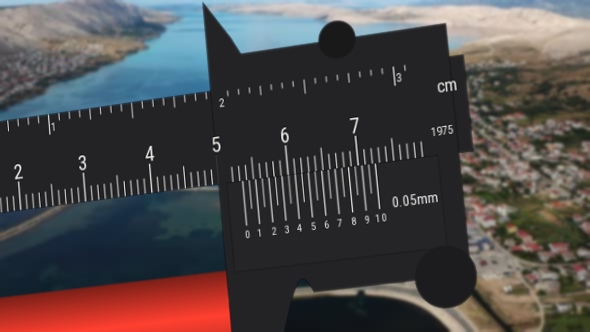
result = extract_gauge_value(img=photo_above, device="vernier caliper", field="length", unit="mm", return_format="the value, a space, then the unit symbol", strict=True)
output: 53.4 mm
